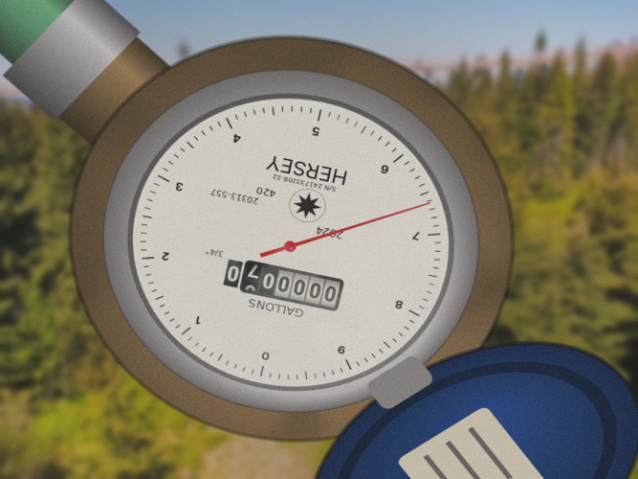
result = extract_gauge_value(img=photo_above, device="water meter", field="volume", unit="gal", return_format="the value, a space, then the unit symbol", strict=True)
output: 66.6 gal
